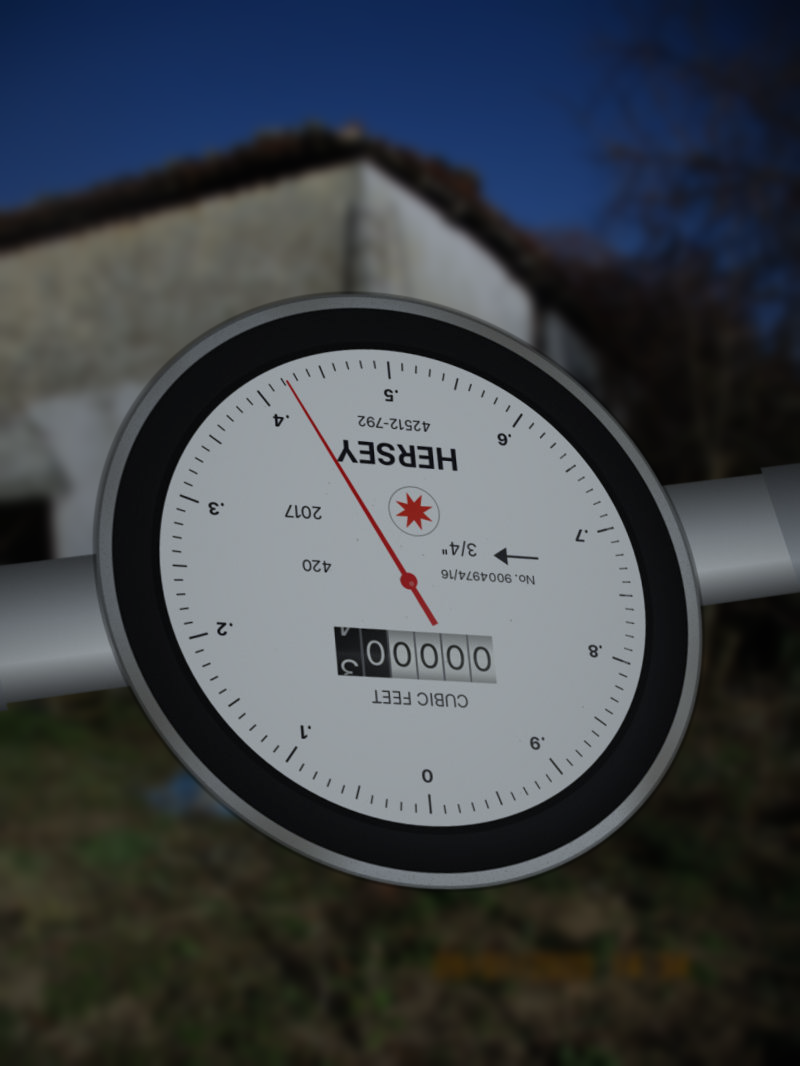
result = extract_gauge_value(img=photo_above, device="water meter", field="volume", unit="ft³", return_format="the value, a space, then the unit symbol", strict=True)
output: 3.42 ft³
